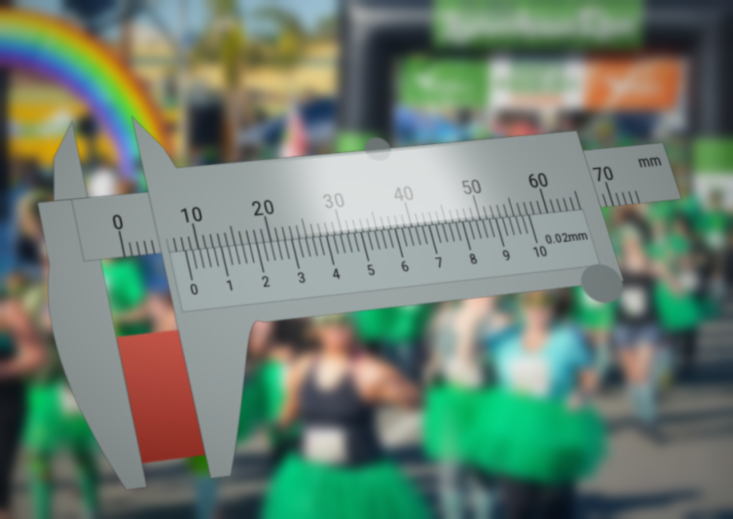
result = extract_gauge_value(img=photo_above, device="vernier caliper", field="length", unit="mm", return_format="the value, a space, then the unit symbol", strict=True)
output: 8.2 mm
